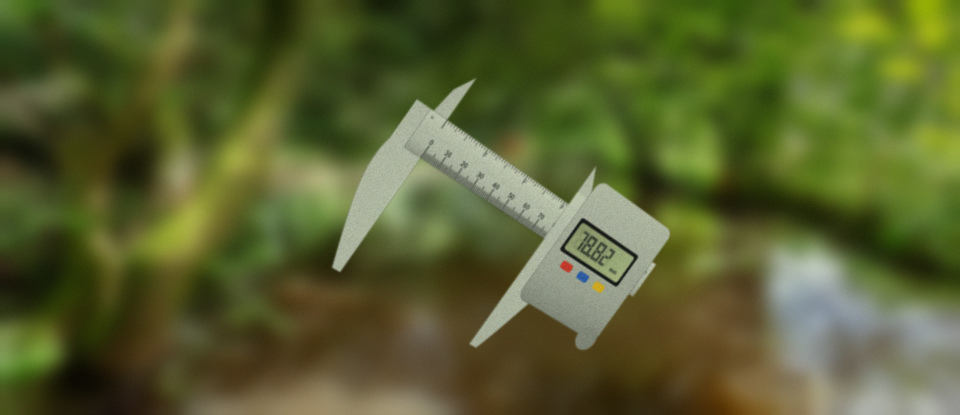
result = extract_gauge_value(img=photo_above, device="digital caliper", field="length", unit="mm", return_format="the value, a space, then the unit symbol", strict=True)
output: 78.82 mm
